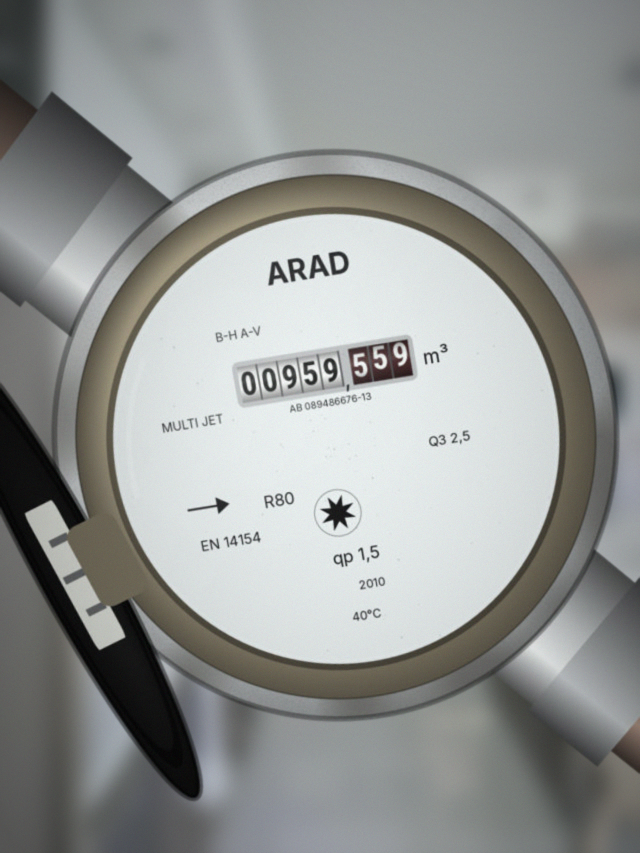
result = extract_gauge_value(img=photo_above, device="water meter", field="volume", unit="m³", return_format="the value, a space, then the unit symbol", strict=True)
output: 959.559 m³
